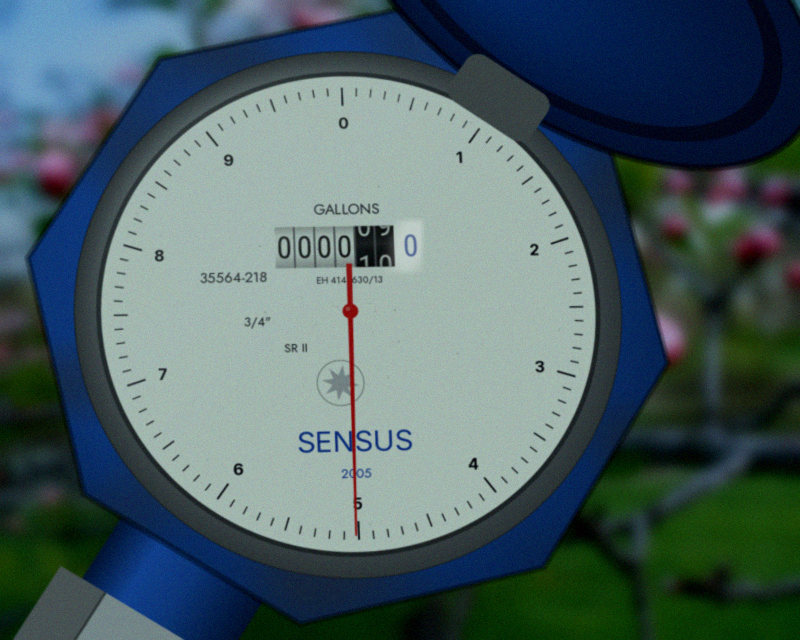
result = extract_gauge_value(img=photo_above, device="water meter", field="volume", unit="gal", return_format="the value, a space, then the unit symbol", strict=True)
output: 95.0 gal
